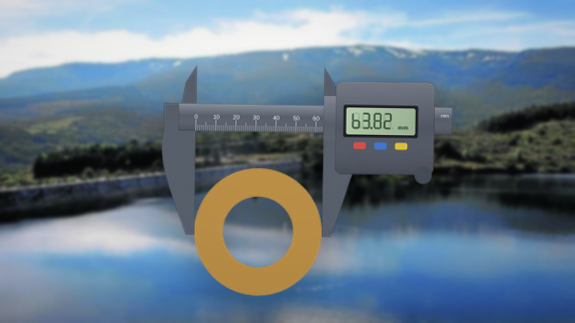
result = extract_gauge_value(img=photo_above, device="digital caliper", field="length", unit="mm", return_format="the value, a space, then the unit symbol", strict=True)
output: 63.82 mm
